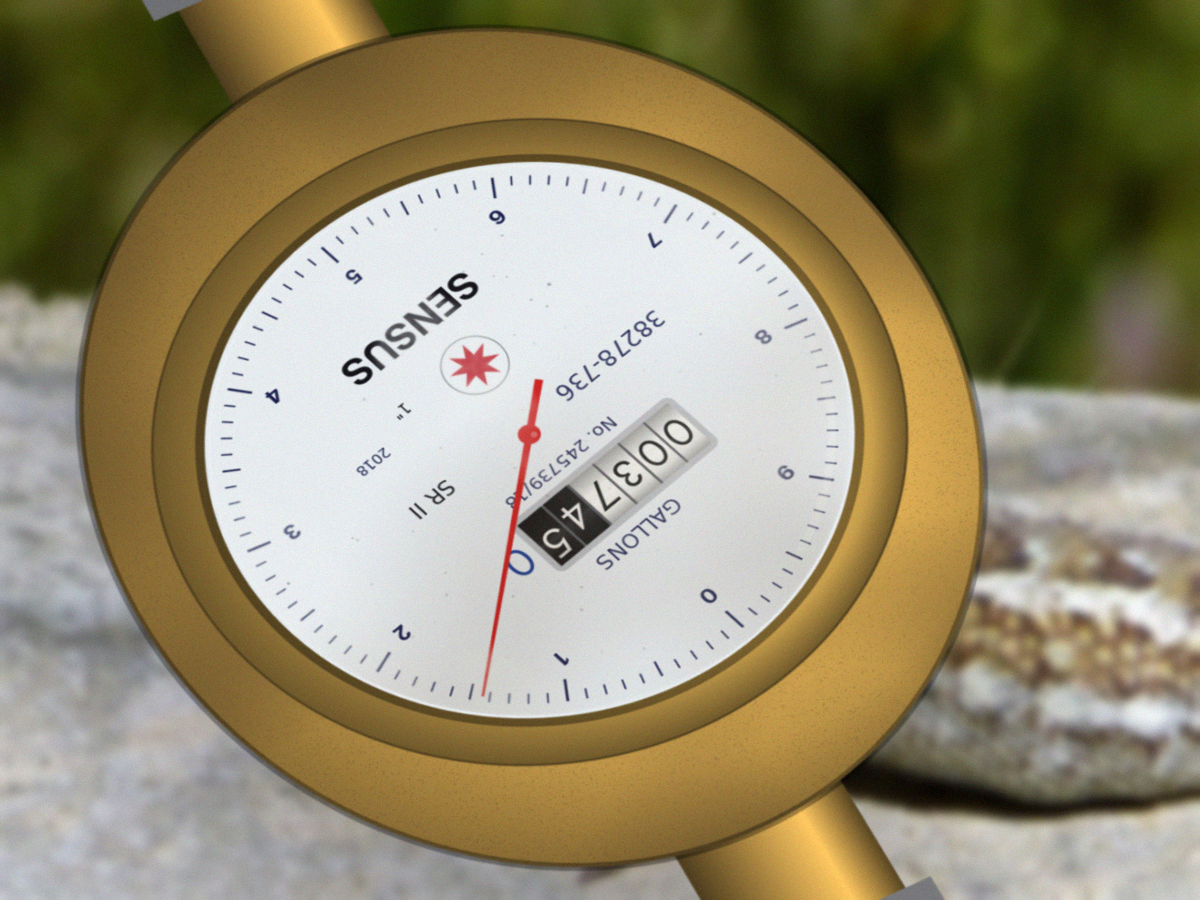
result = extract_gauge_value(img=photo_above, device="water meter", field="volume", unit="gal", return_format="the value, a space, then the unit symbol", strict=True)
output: 37451.4 gal
